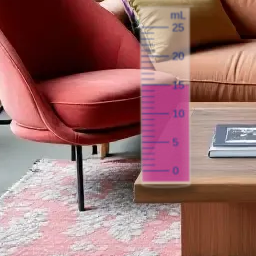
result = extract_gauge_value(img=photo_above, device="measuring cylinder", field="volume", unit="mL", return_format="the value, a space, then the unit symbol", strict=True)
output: 15 mL
